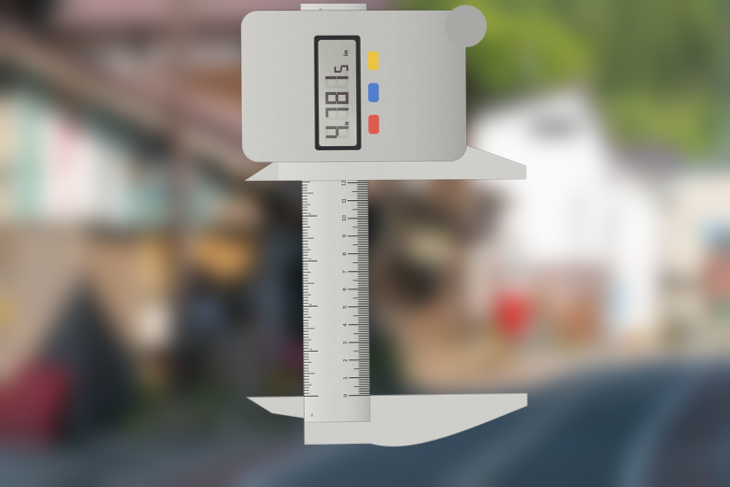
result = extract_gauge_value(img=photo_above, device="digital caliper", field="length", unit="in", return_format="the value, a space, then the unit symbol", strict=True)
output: 4.7815 in
